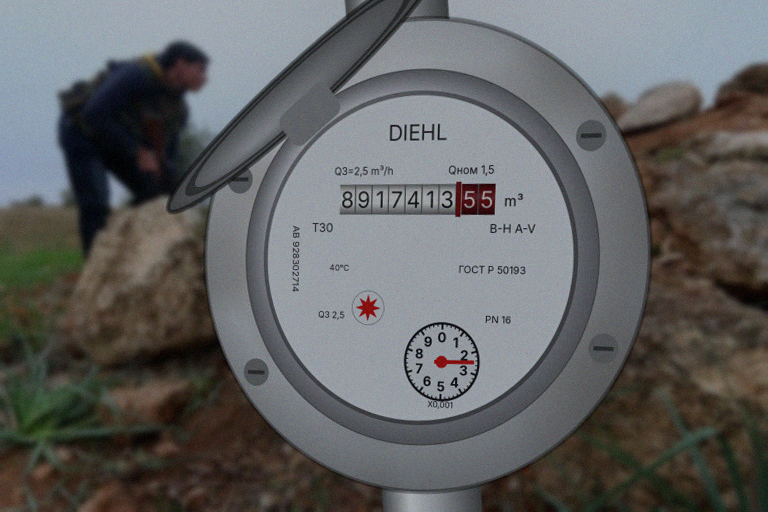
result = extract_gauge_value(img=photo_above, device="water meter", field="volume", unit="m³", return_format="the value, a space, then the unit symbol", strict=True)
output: 8917413.552 m³
